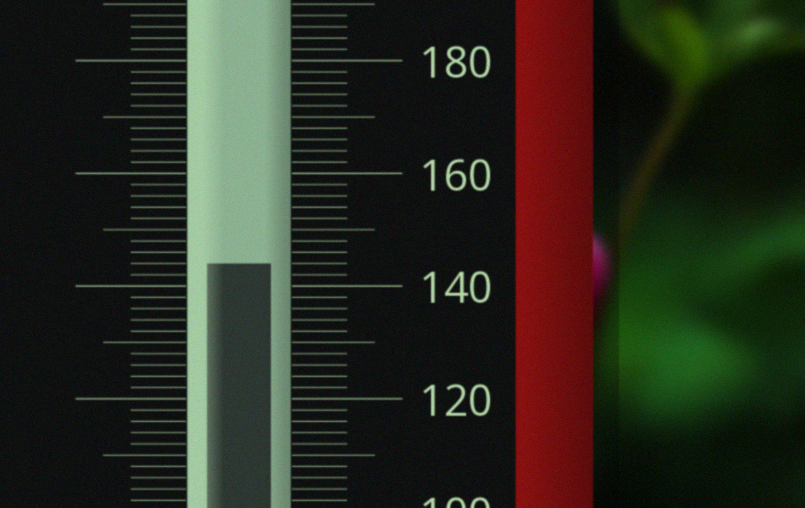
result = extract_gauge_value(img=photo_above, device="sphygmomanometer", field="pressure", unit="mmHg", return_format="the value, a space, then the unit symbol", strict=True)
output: 144 mmHg
